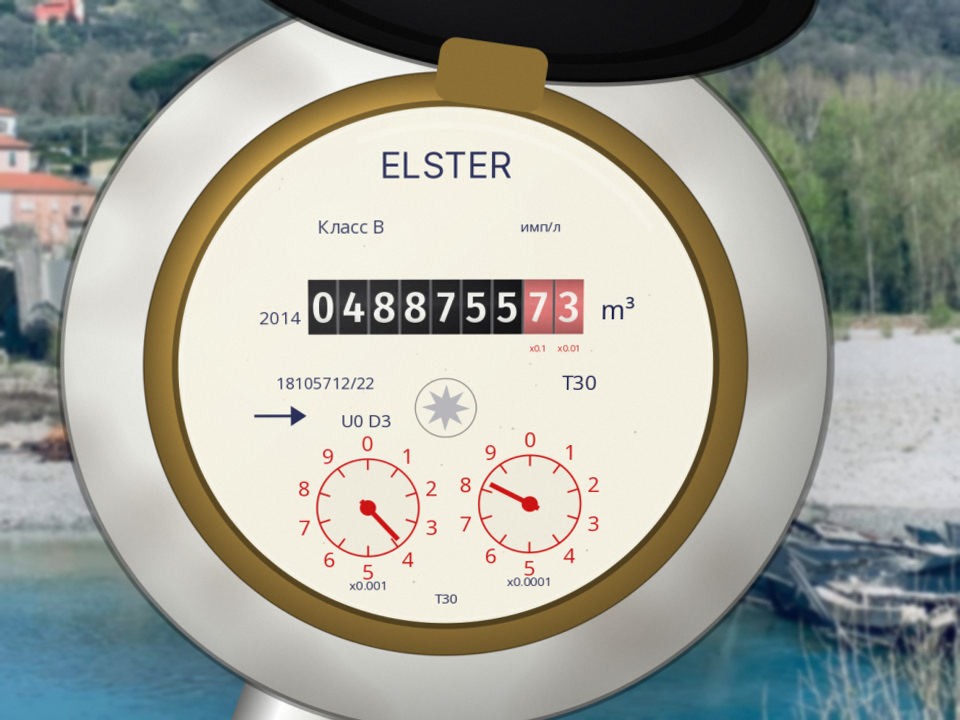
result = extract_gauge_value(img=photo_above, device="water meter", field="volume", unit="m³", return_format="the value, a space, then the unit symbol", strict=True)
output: 488755.7338 m³
